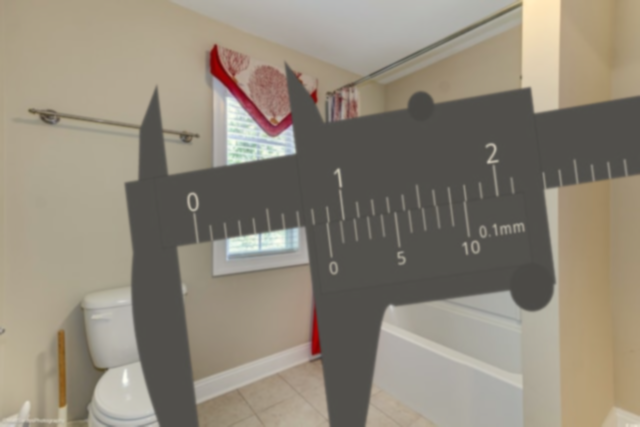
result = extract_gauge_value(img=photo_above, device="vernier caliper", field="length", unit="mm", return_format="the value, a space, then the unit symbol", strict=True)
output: 8.9 mm
